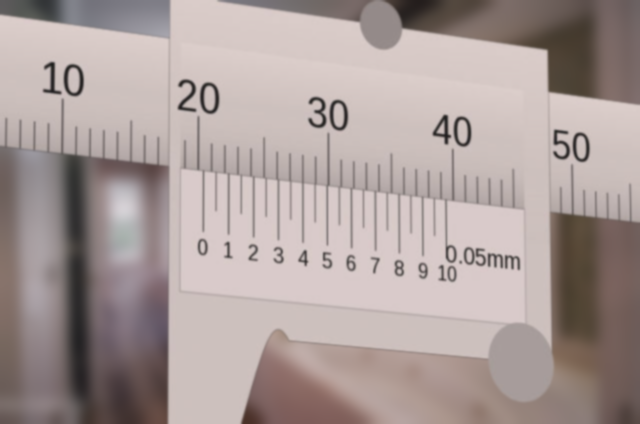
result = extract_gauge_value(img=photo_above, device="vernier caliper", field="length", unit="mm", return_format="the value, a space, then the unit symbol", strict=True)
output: 20.4 mm
